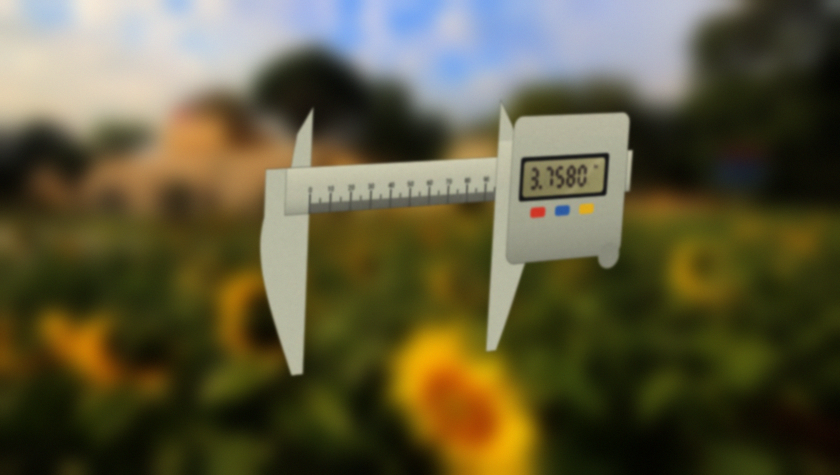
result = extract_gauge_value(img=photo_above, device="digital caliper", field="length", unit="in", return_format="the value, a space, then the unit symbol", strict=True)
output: 3.7580 in
